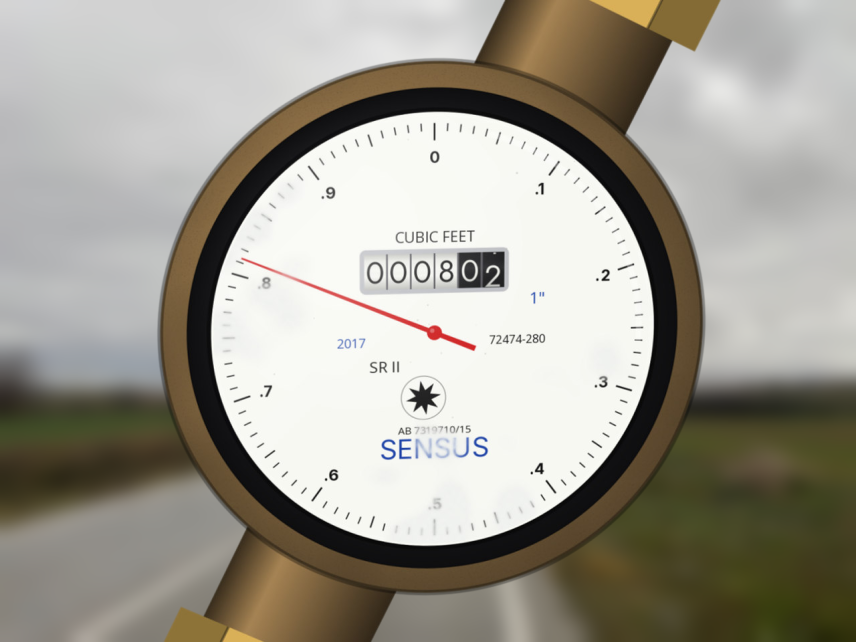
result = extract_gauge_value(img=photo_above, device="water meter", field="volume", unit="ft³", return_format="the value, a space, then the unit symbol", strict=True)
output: 801.81 ft³
